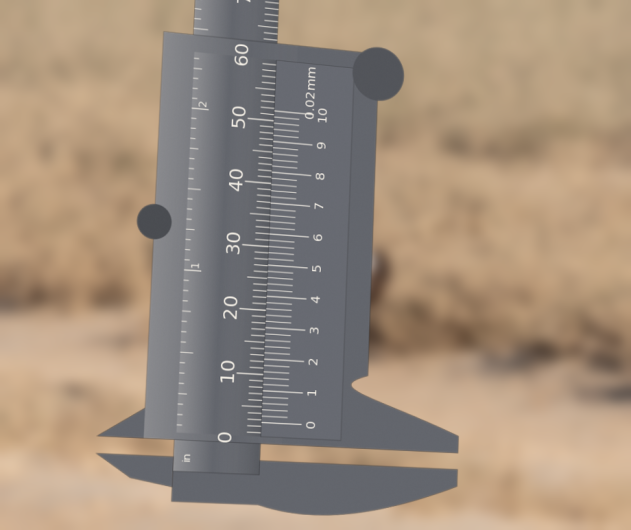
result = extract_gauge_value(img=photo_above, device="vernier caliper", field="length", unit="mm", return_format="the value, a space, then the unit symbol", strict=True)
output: 2.6 mm
